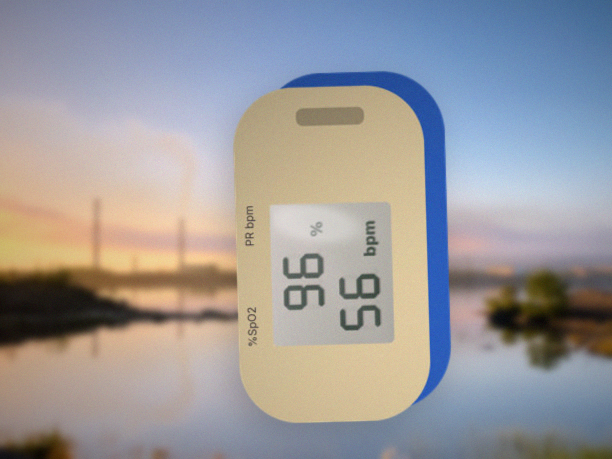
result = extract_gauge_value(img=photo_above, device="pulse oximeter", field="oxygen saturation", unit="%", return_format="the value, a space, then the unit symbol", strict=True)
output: 96 %
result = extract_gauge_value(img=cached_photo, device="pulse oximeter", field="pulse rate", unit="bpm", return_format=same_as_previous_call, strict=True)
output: 56 bpm
